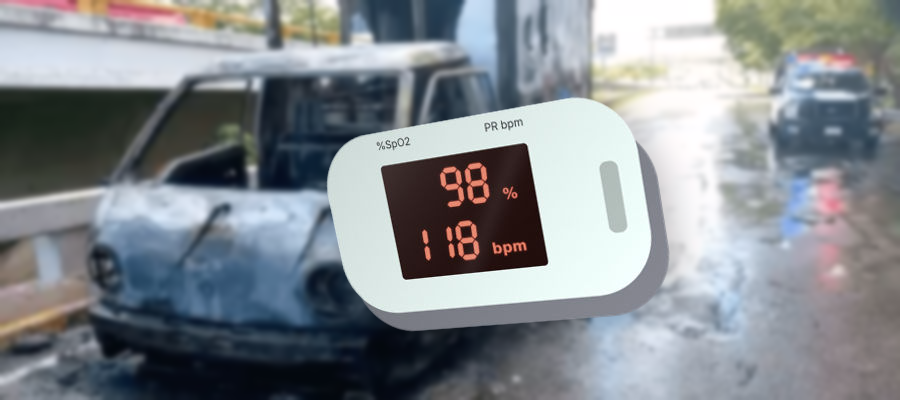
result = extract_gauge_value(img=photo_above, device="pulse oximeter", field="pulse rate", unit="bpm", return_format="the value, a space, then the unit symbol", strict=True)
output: 118 bpm
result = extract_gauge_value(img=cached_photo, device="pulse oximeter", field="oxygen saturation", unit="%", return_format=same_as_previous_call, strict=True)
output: 98 %
